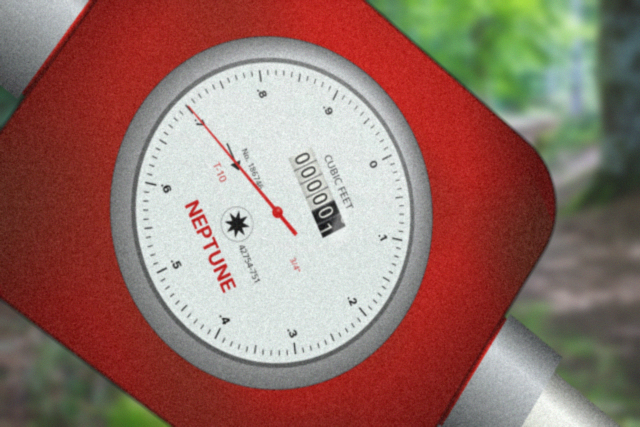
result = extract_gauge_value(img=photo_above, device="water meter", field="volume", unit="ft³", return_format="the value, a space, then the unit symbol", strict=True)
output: 0.70 ft³
